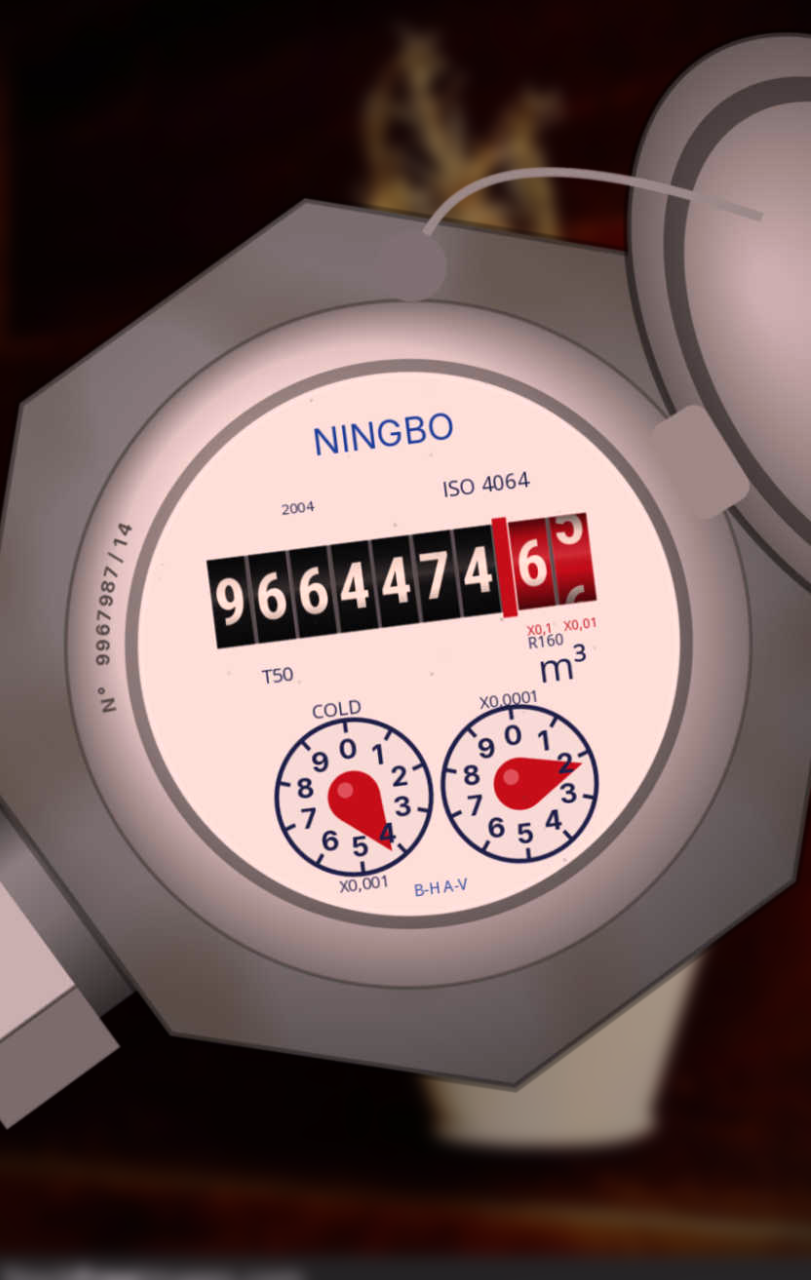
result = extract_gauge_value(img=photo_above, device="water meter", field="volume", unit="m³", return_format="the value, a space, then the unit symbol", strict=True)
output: 9664474.6542 m³
